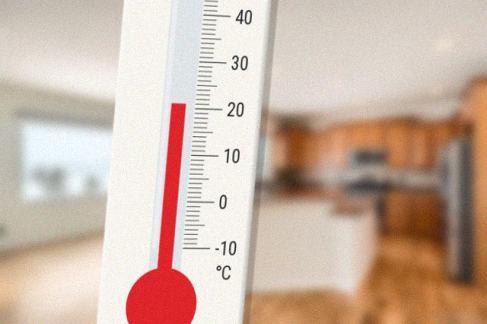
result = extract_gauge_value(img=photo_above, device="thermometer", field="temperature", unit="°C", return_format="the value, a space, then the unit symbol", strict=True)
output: 21 °C
